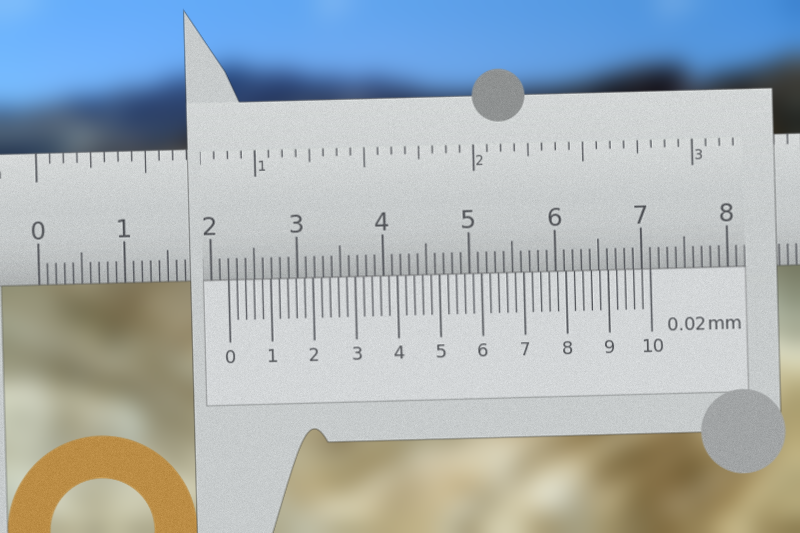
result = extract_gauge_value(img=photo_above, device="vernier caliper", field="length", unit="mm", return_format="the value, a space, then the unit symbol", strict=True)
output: 22.0 mm
